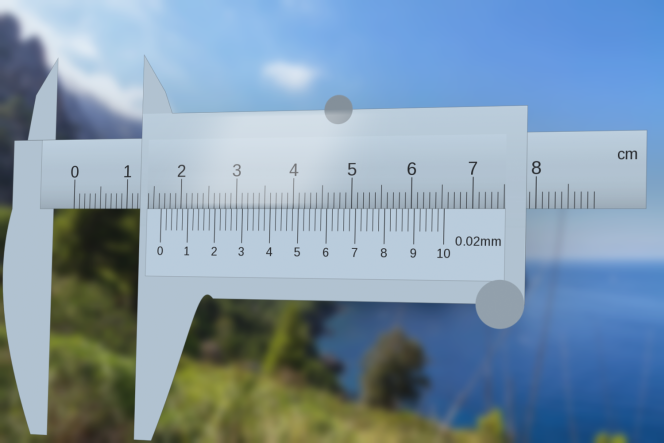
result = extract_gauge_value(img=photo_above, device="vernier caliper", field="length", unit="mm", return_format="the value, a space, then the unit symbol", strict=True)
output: 16.4 mm
